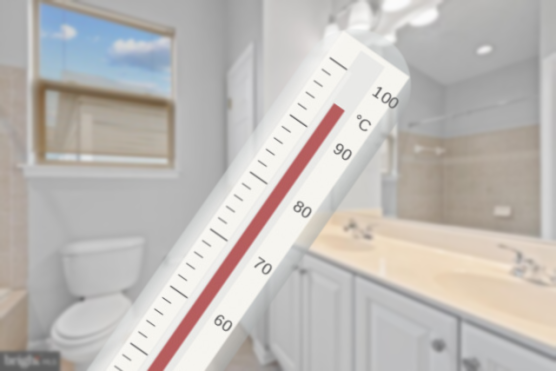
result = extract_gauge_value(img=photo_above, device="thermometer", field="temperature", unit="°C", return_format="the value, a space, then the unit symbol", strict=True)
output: 95 °C
